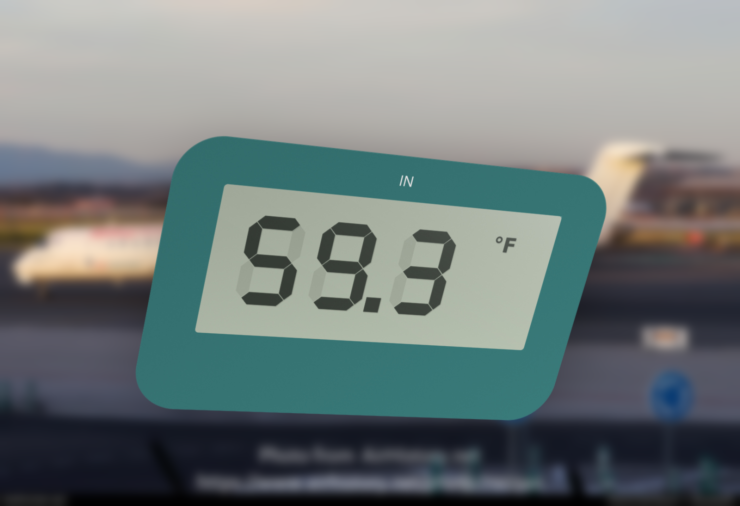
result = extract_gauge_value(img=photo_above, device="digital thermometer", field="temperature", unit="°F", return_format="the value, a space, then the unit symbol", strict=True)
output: 59.3 °F
